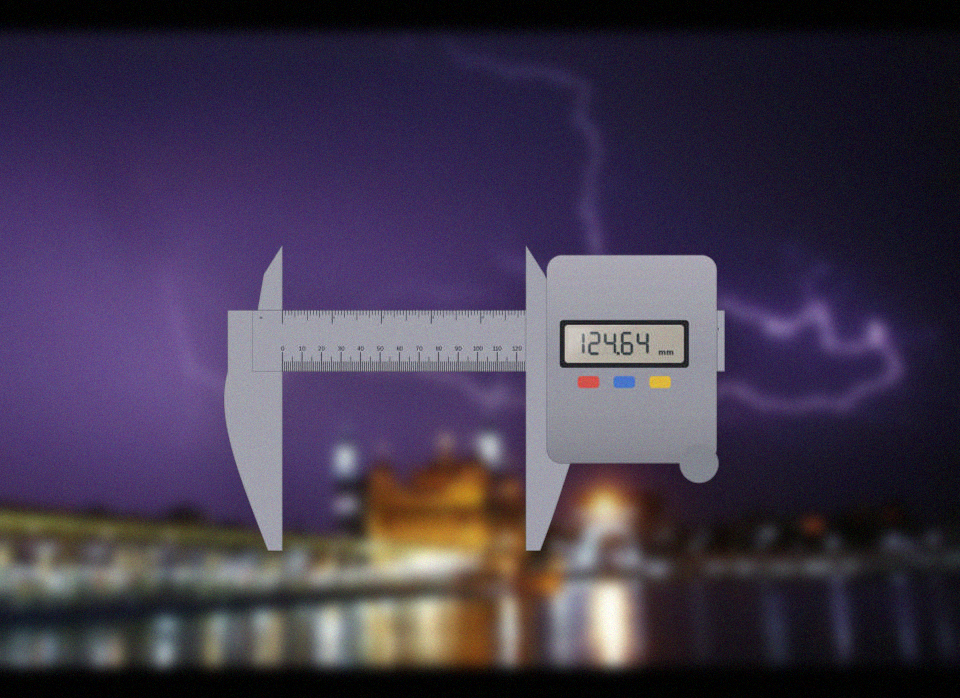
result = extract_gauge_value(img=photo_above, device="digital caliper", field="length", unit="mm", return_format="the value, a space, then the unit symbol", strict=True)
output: 124.64 mm
